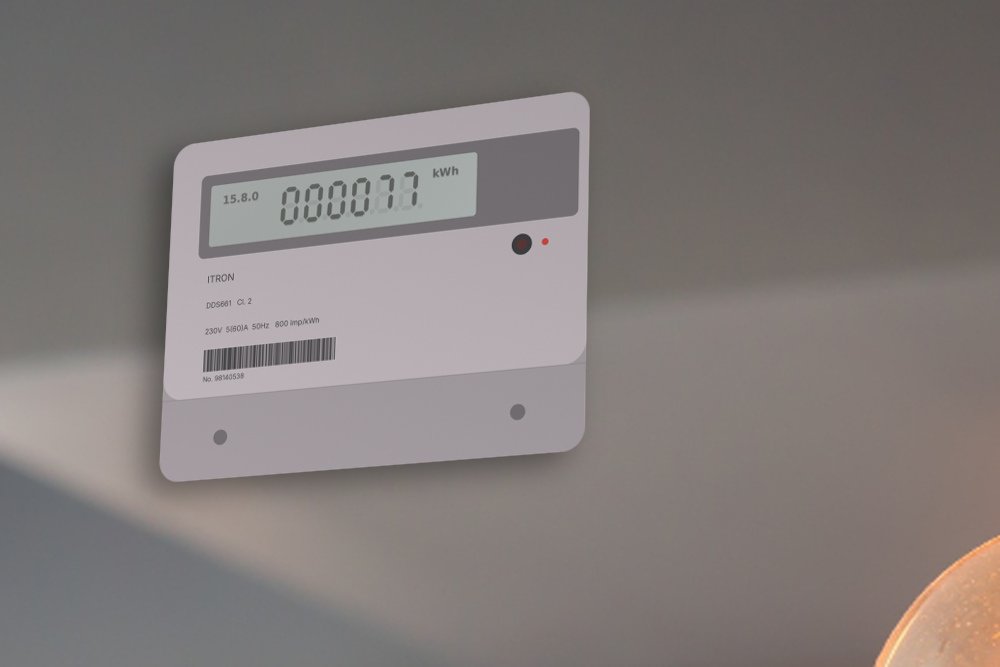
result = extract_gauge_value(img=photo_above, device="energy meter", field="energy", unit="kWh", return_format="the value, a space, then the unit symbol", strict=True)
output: 77 kWh
